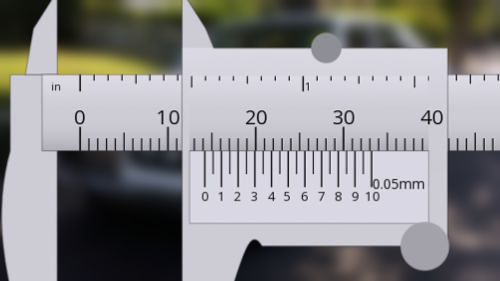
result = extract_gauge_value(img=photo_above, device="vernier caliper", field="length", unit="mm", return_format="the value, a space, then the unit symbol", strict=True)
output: 14.2 mm
